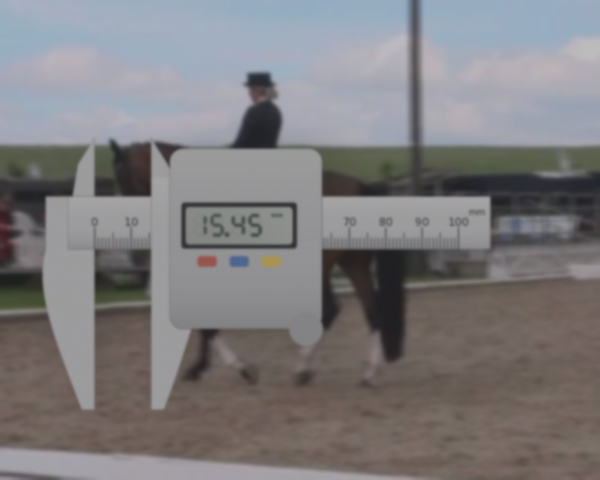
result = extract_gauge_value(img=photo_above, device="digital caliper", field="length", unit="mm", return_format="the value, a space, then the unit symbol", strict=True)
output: 15.45 mm
